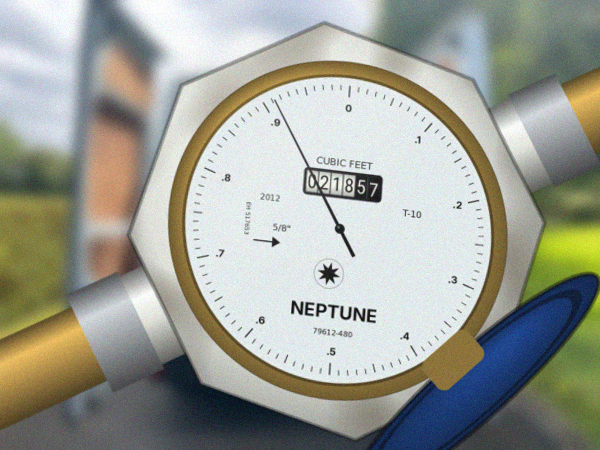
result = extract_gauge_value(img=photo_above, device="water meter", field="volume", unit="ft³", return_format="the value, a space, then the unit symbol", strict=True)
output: 21856.91 ft³
